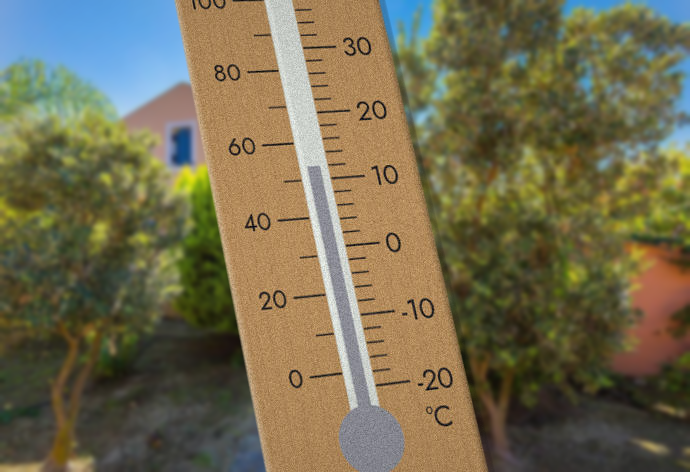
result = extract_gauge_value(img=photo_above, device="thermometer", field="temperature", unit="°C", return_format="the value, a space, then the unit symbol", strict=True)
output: 12 °C
